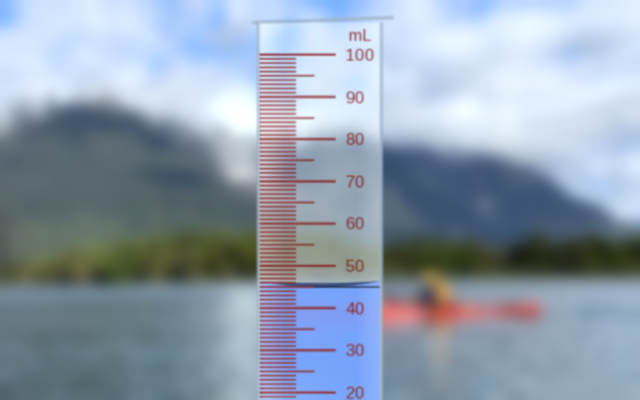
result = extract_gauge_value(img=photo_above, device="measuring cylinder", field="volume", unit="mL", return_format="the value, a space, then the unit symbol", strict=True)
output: 45 mL
